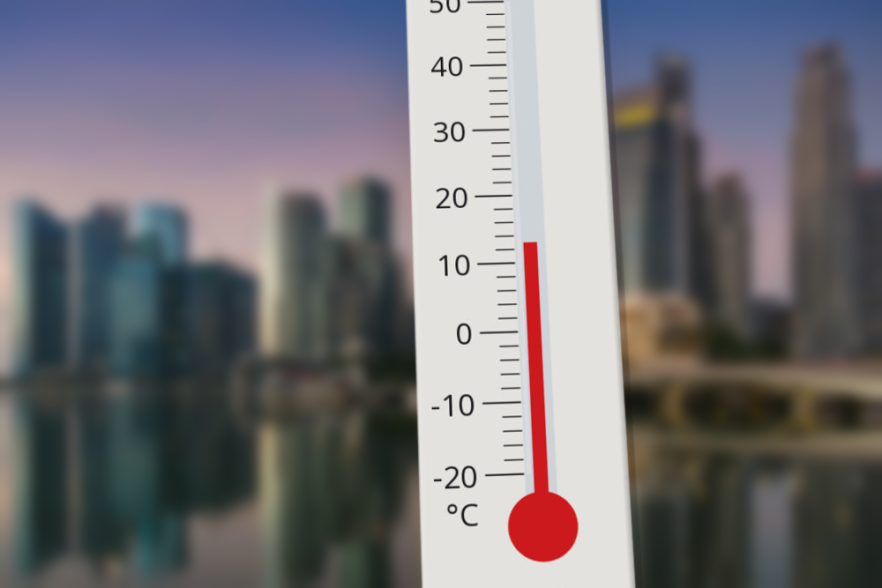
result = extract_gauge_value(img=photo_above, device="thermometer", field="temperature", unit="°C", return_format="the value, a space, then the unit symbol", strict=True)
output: 13 °C
